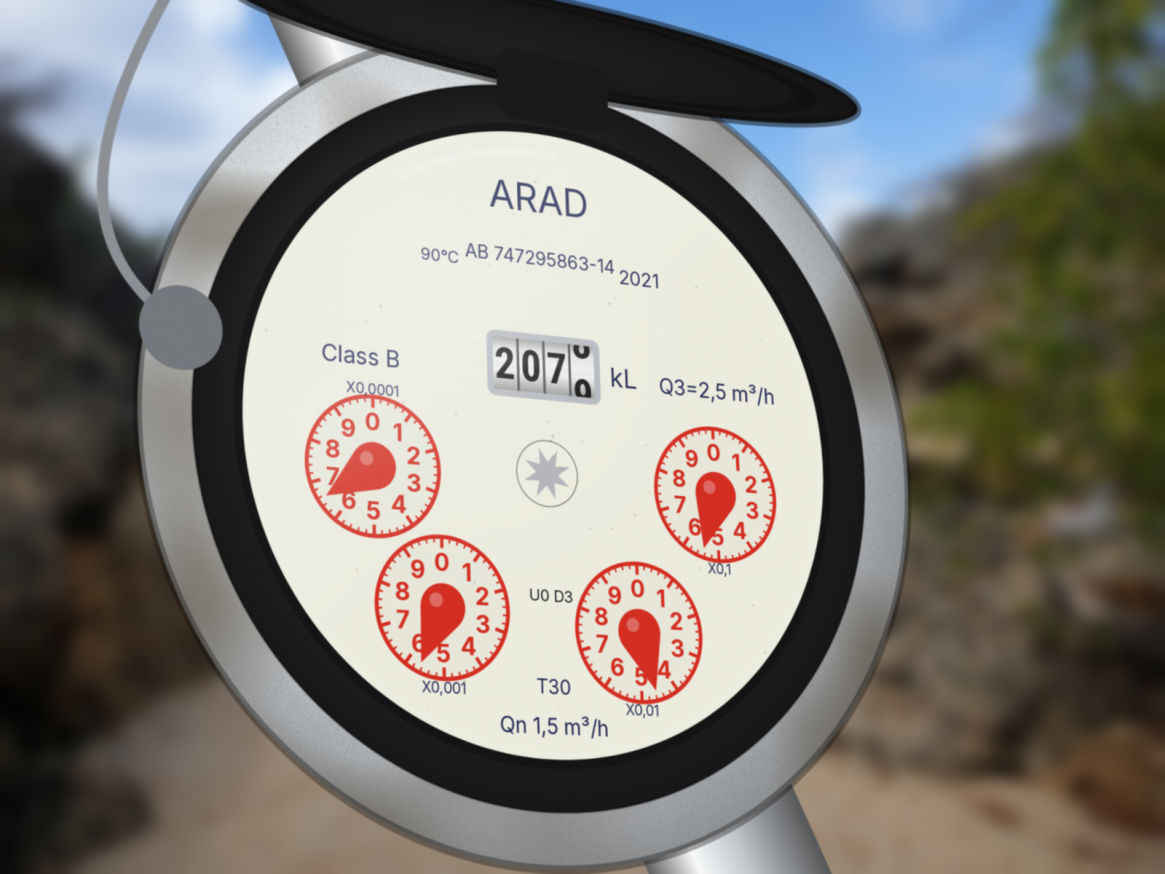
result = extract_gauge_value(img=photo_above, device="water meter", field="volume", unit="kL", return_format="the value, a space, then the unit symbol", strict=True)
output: 2078.5456 kL
